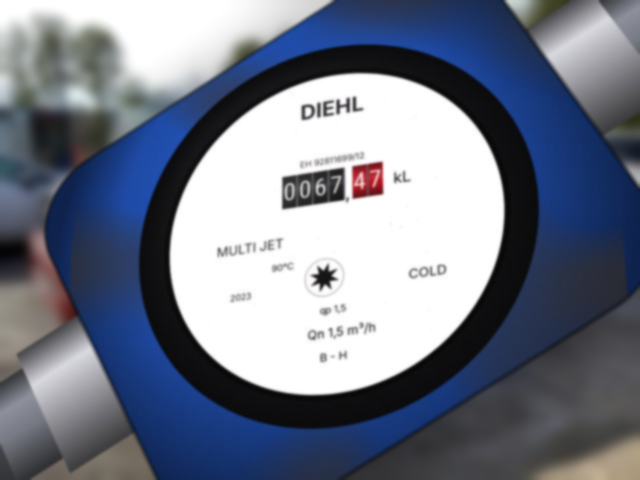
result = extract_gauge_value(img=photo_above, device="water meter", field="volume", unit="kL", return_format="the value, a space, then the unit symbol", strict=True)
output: 67.47 kL
